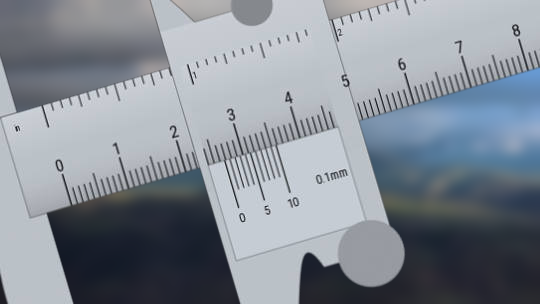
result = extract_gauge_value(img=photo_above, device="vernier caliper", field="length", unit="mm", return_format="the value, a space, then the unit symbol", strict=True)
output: 26.8 mm
